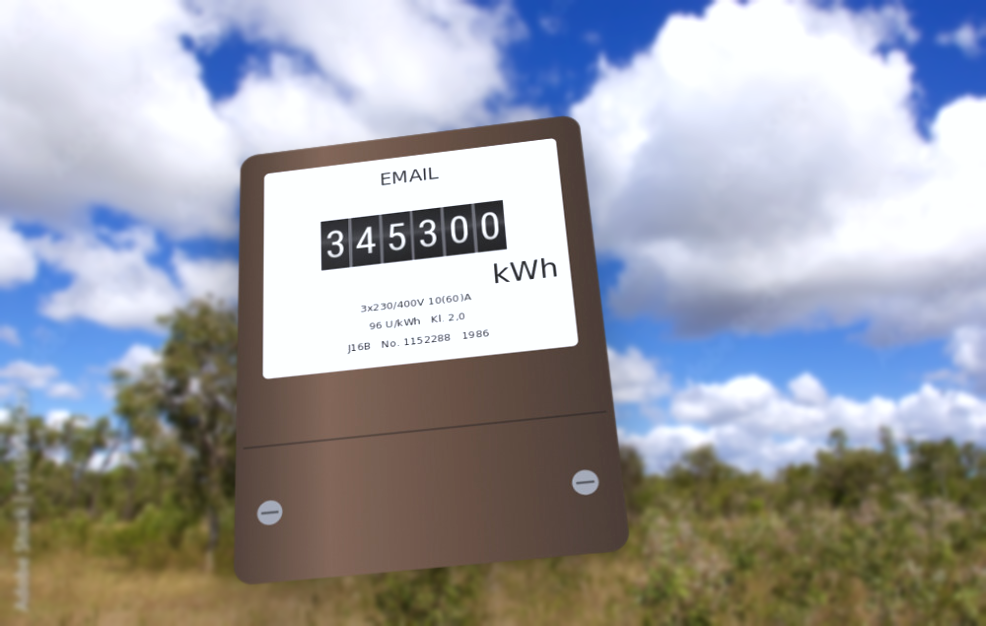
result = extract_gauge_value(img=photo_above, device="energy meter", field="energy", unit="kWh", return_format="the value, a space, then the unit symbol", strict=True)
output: 345300 kWh
